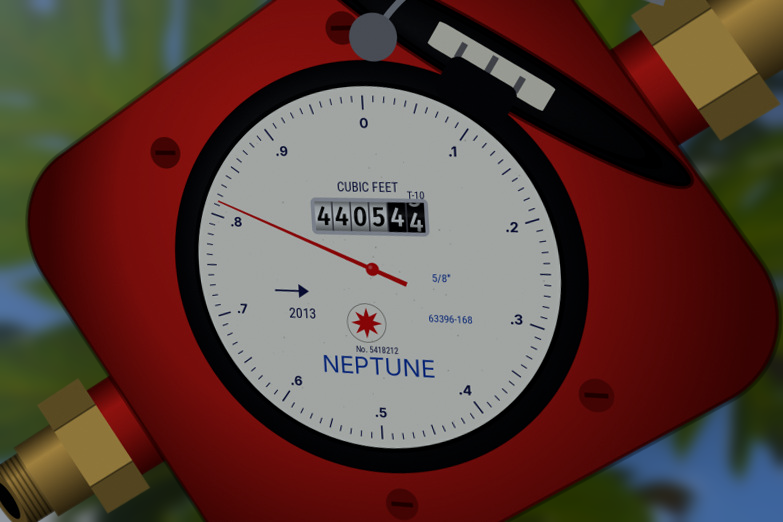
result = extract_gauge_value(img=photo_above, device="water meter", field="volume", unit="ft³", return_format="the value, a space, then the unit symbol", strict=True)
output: 440543.81 ft³
